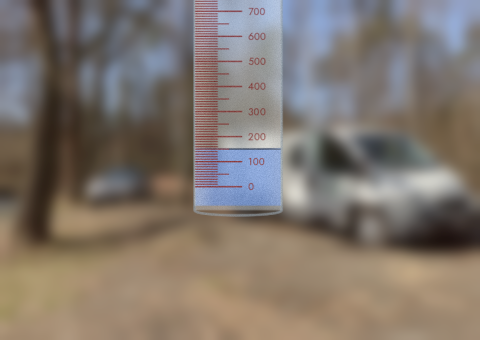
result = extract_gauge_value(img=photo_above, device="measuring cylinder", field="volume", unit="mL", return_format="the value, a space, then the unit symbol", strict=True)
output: 150 mL
